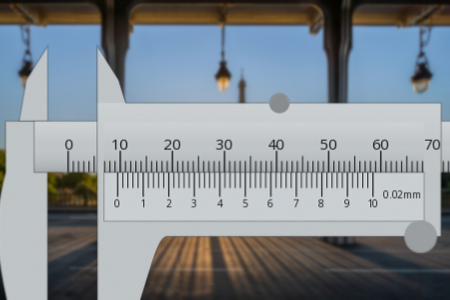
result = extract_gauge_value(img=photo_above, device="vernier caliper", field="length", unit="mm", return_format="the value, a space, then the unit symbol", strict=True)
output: 9.5 mm
